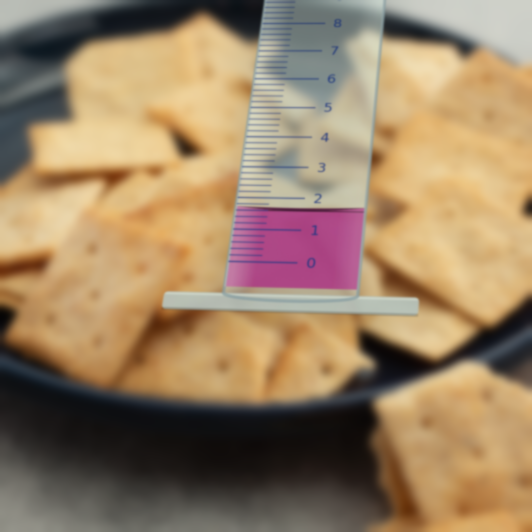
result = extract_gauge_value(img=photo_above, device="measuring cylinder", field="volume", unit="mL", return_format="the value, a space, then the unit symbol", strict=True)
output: 1.6 mL
